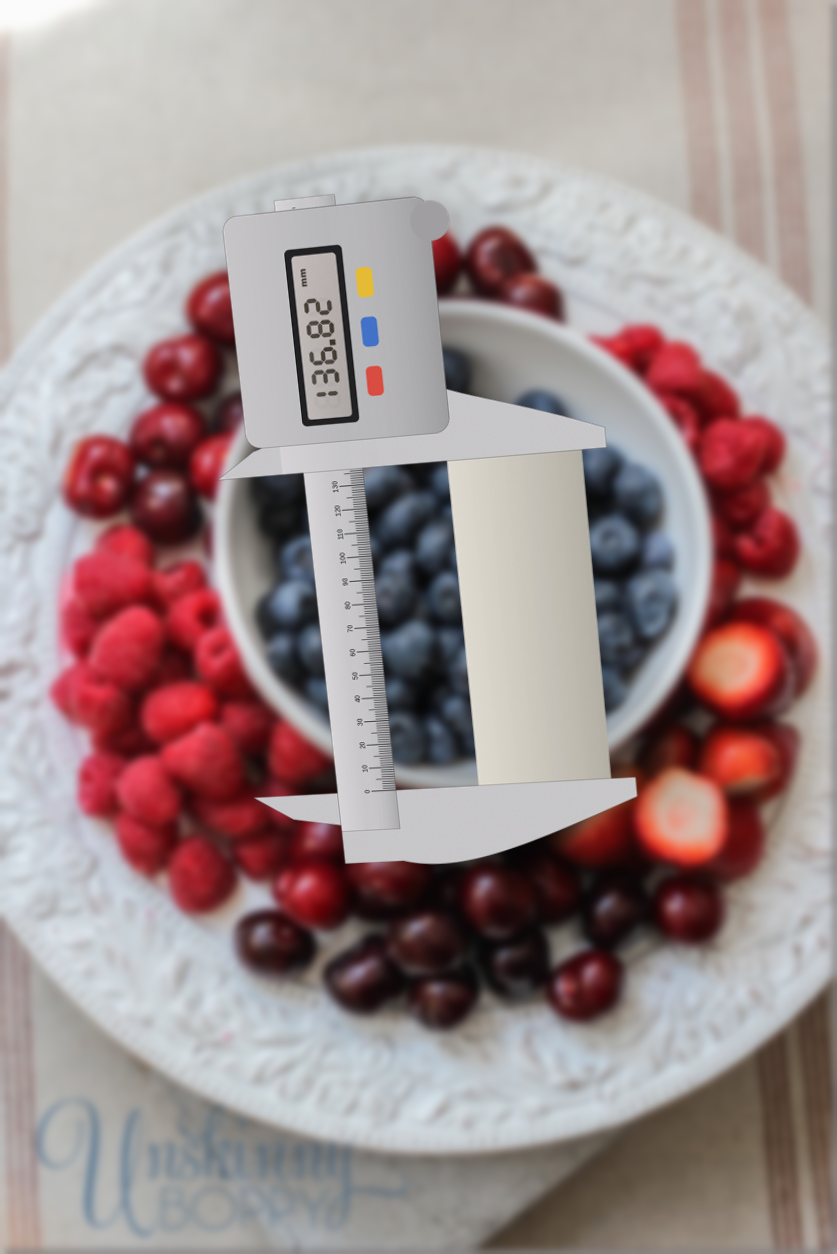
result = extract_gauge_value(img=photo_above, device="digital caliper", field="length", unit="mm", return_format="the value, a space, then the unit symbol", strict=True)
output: 136.82 mm
